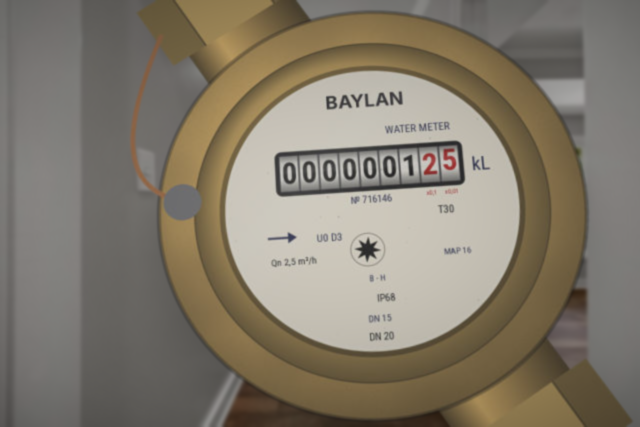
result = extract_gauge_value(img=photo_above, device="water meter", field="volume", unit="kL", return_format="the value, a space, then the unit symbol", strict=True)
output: 1.25 kL
